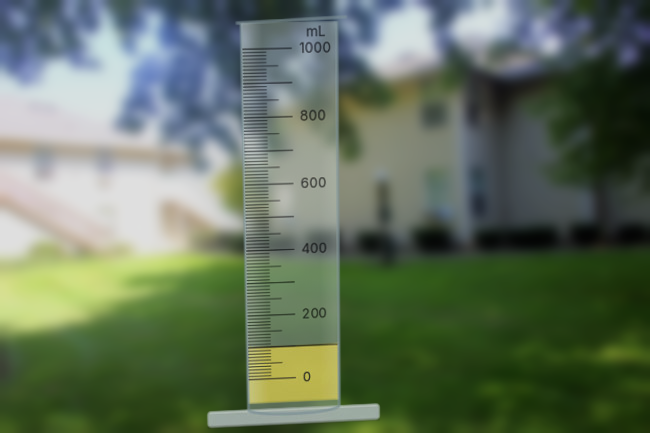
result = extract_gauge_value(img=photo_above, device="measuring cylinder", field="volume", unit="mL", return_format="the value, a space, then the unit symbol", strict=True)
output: 100 mL
